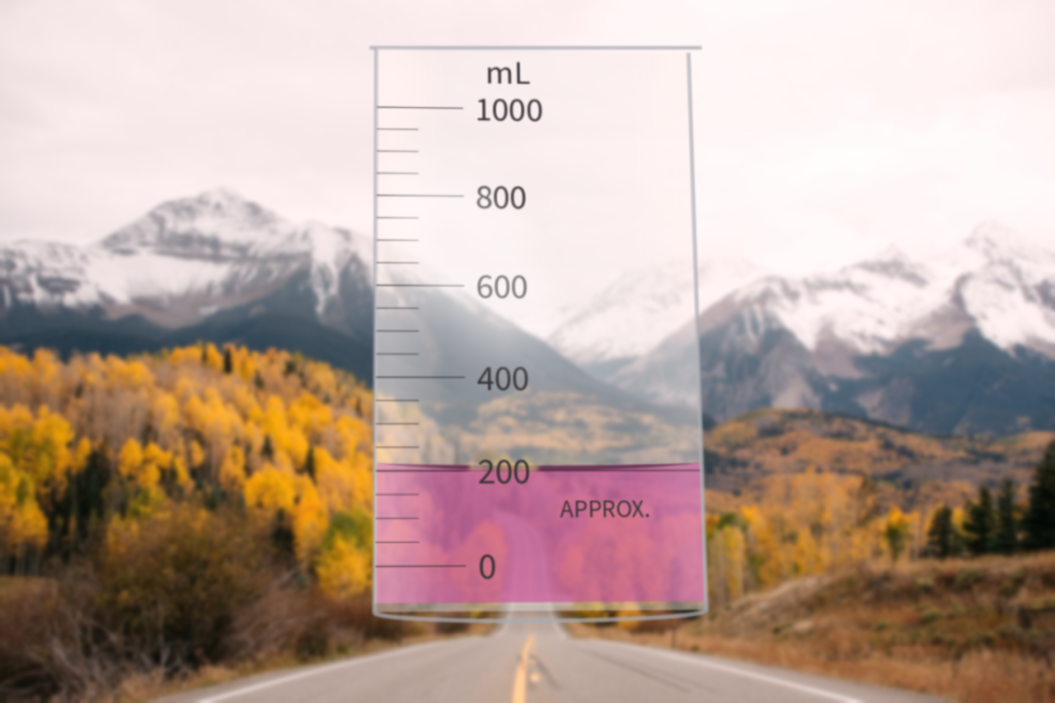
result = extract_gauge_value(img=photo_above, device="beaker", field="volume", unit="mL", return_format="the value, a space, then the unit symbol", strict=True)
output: 200 mL
